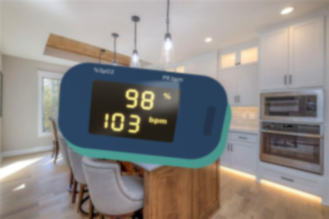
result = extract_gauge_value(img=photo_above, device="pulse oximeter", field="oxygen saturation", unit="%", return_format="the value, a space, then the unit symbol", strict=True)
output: 98 %
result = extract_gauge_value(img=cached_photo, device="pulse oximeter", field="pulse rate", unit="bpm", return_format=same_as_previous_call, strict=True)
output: 103 bpm
